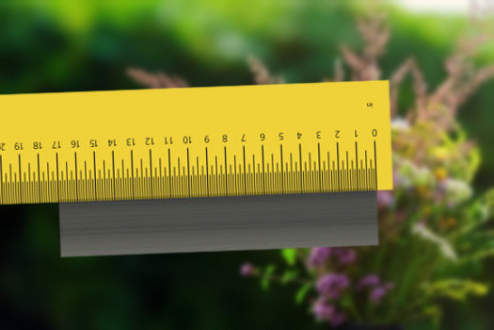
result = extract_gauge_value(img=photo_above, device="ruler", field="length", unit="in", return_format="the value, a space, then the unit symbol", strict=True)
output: 17 in
